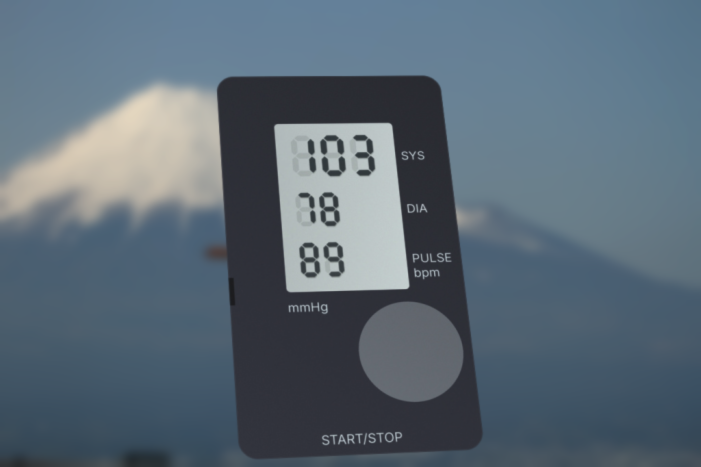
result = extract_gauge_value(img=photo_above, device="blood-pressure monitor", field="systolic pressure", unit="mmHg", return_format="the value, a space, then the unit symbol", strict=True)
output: 103 mmHg
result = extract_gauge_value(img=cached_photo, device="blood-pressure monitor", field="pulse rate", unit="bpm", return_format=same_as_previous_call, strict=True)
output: 89 bpm
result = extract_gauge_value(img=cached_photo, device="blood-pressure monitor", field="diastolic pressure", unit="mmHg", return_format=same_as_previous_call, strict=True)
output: 78 mmHg
